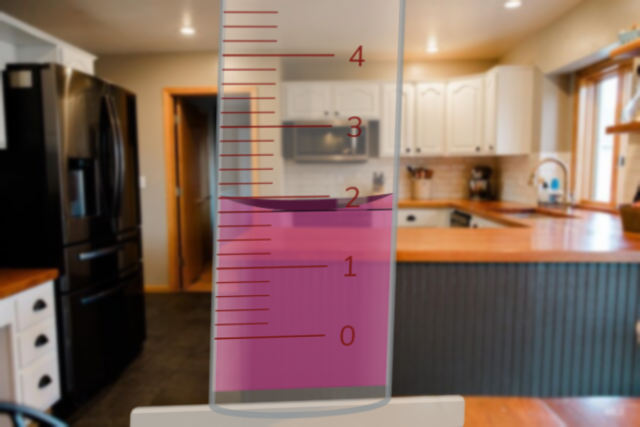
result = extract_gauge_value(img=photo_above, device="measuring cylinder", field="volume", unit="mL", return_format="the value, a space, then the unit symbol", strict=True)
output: 1.8 mL
